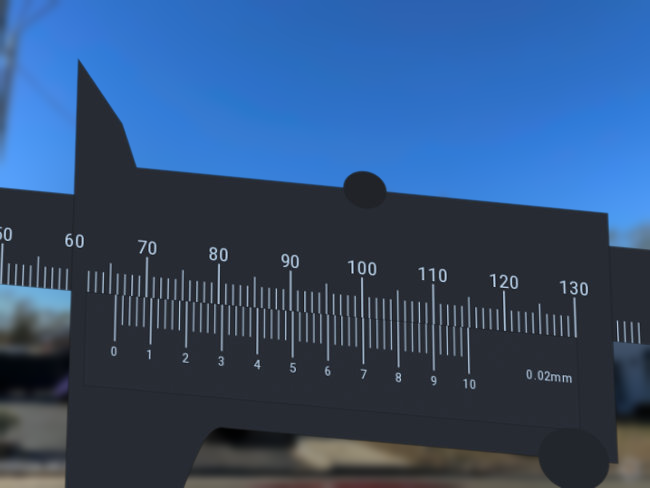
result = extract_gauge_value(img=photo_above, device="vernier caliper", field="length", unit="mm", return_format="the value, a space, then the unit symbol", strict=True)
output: 65.8 mm
